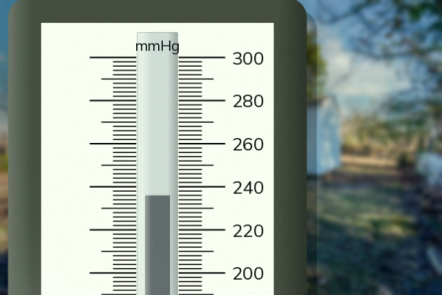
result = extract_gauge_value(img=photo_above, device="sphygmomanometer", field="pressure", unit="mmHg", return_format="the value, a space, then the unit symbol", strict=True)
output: 236 mmHg
